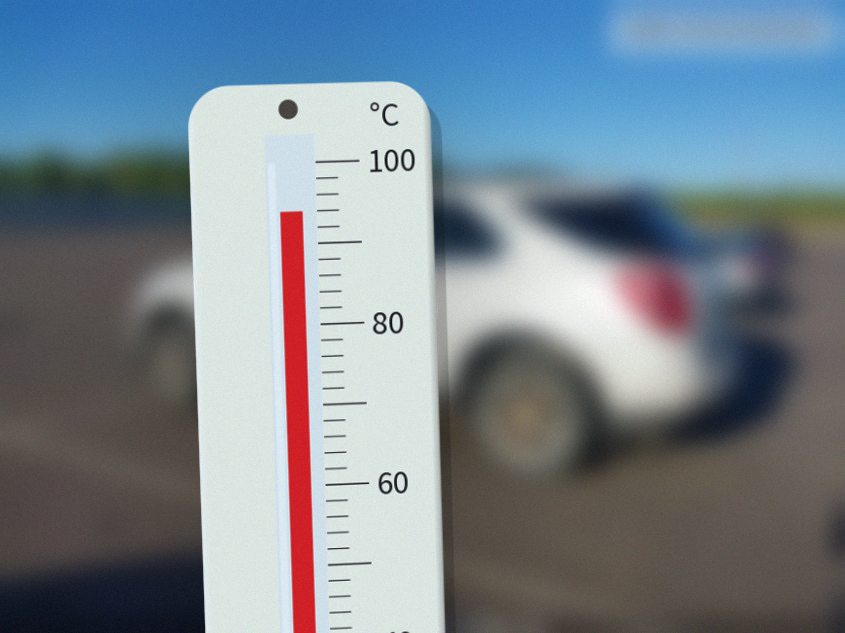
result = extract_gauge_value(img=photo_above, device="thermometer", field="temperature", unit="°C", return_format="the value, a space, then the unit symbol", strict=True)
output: 94 °C
